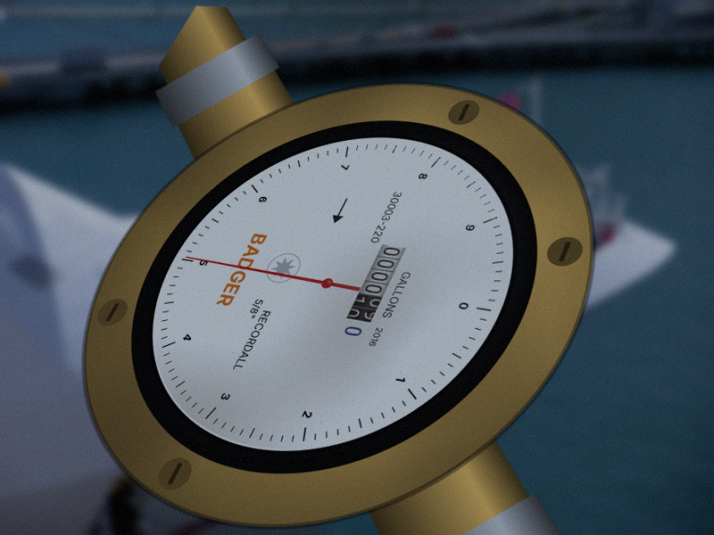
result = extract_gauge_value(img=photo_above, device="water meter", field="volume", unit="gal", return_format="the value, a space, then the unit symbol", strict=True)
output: 95.0 gal
